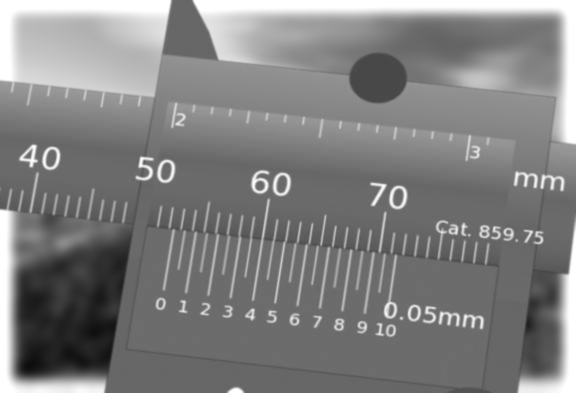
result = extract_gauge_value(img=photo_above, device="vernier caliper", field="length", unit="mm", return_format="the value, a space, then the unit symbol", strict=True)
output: 52.4 mm
